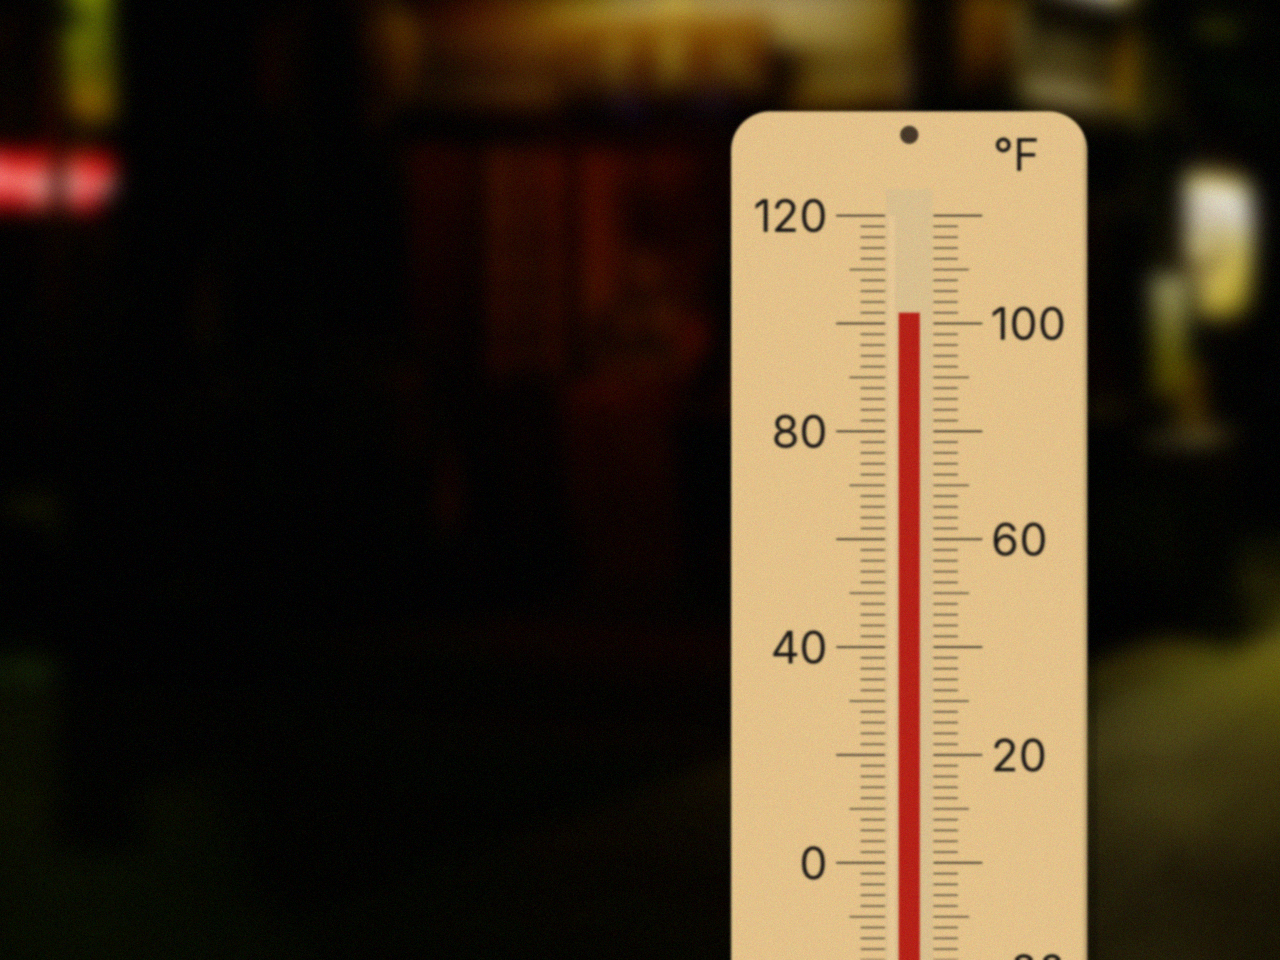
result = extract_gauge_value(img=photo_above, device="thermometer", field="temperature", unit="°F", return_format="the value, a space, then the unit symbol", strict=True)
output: 102 °F
